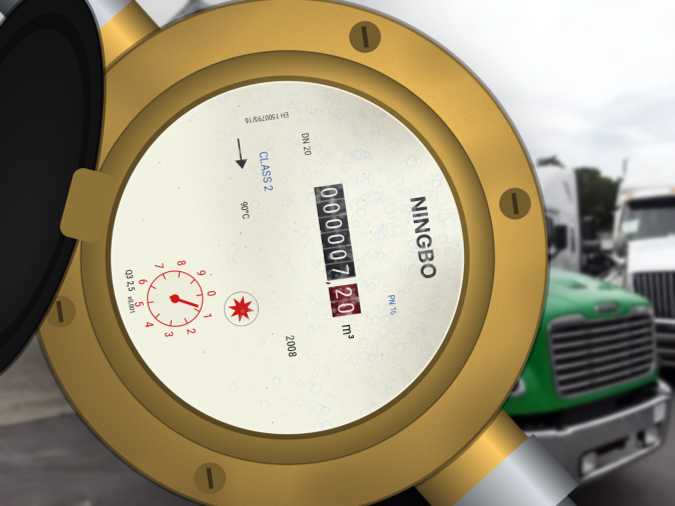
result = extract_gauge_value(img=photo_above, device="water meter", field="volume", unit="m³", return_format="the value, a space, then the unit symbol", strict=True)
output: 7.200 m³
